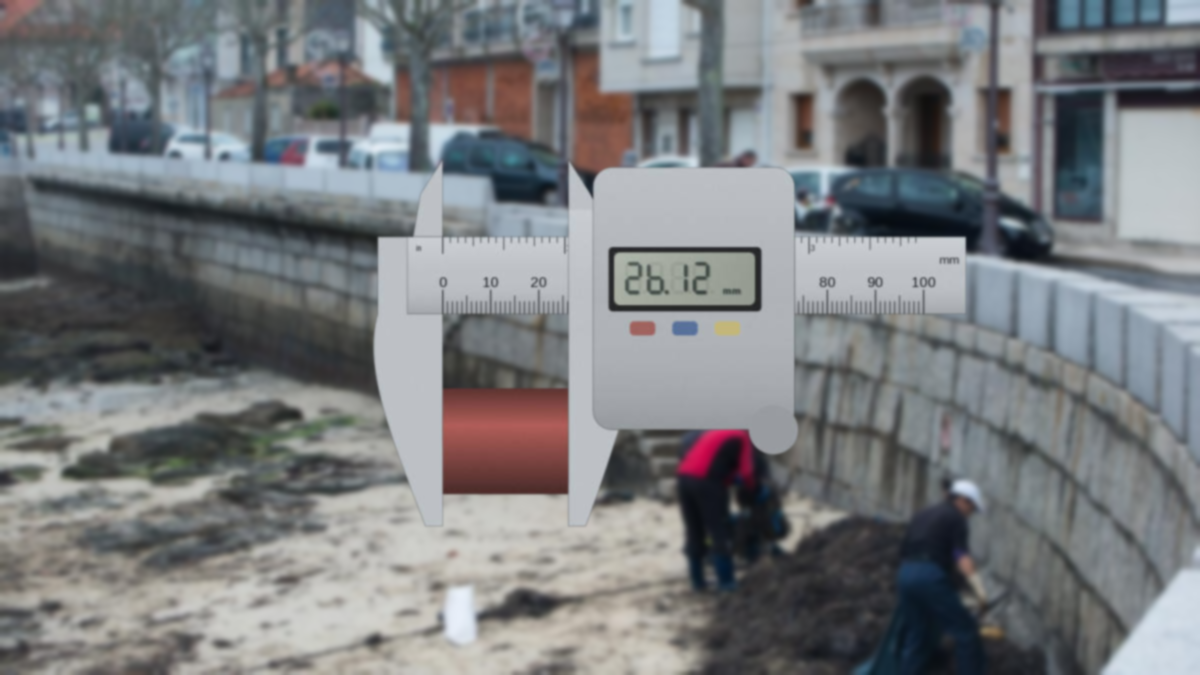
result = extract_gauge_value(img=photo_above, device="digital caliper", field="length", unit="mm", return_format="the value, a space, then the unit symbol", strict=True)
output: 26.12 mm
